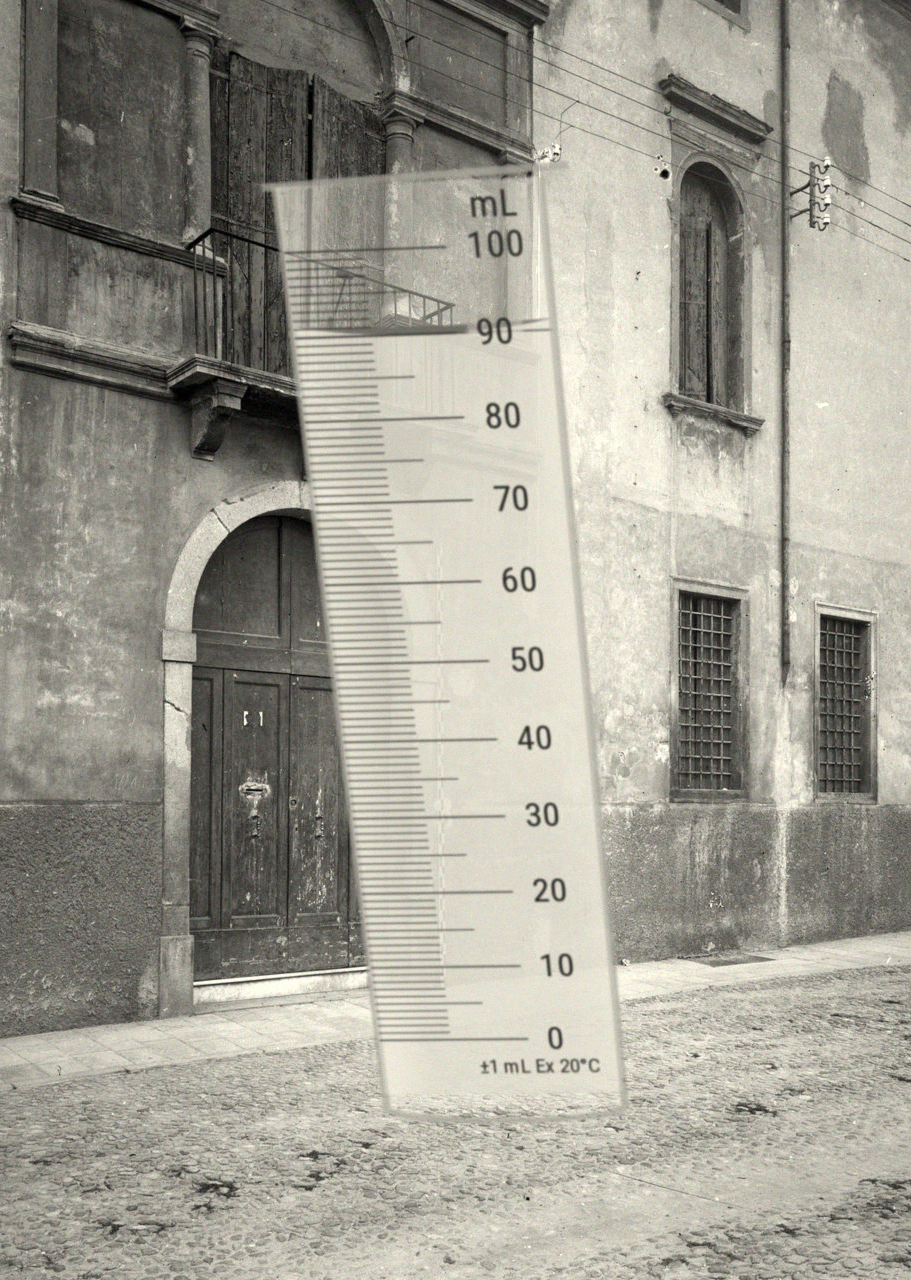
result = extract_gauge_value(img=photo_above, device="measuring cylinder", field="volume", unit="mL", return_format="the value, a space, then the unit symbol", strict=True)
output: 90 mL
